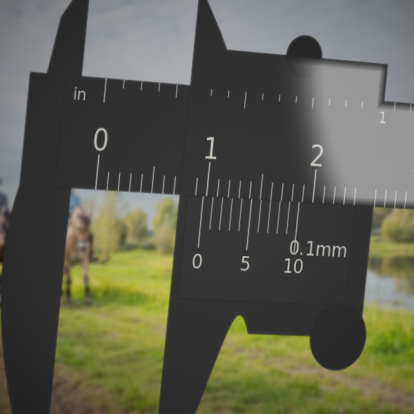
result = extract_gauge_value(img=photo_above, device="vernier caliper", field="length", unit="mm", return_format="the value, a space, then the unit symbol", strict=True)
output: 9.7 mm
